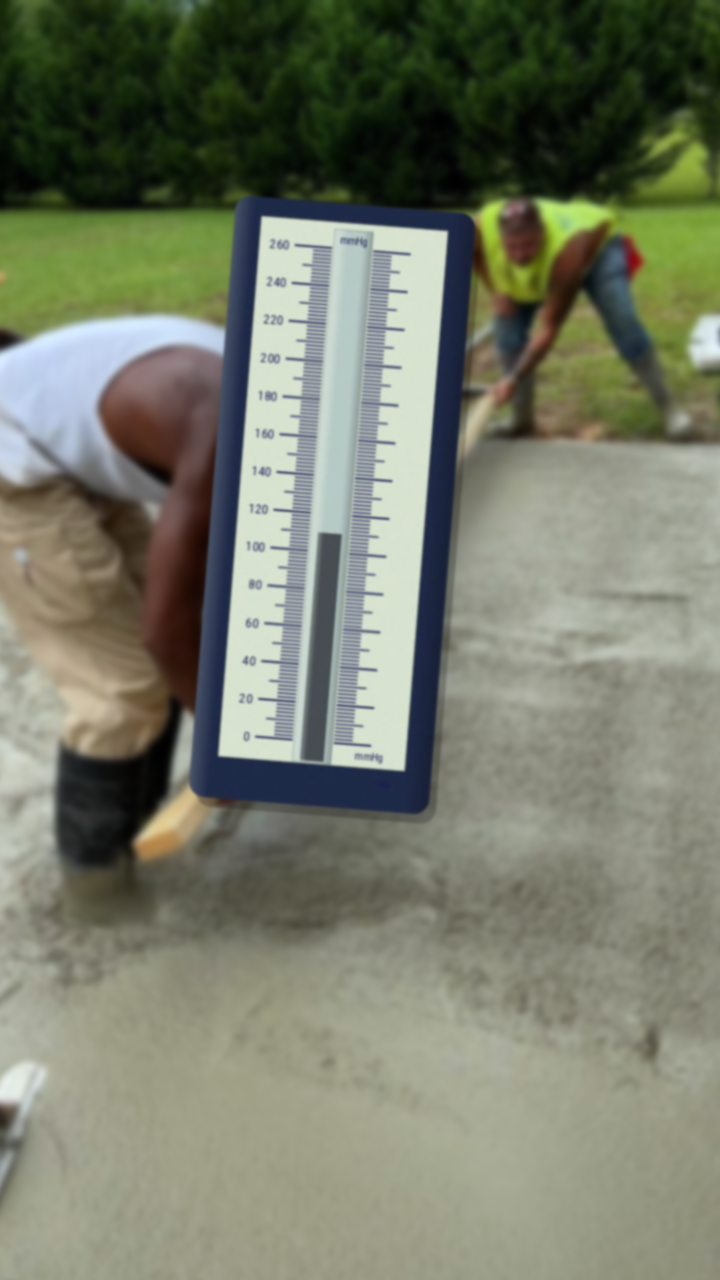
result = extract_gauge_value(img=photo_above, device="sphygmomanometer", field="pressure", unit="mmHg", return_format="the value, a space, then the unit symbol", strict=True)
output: 110 mmHg
